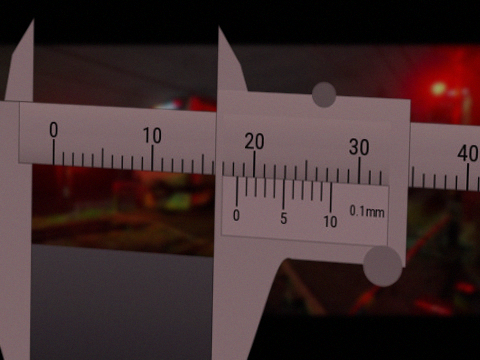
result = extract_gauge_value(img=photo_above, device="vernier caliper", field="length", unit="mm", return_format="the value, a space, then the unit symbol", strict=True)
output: 18.4 mm
